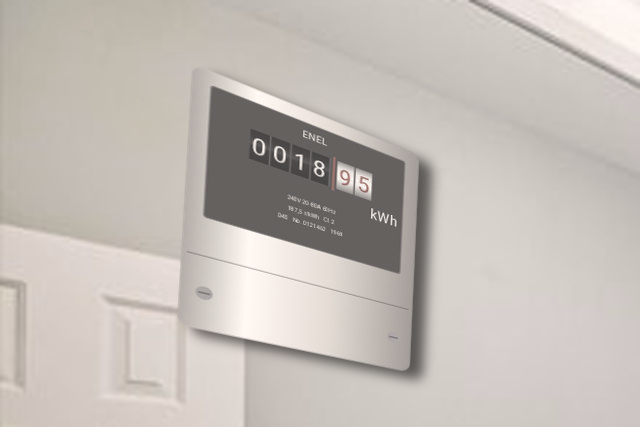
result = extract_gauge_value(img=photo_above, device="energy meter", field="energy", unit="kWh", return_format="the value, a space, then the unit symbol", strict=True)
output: 18.95 kWh
